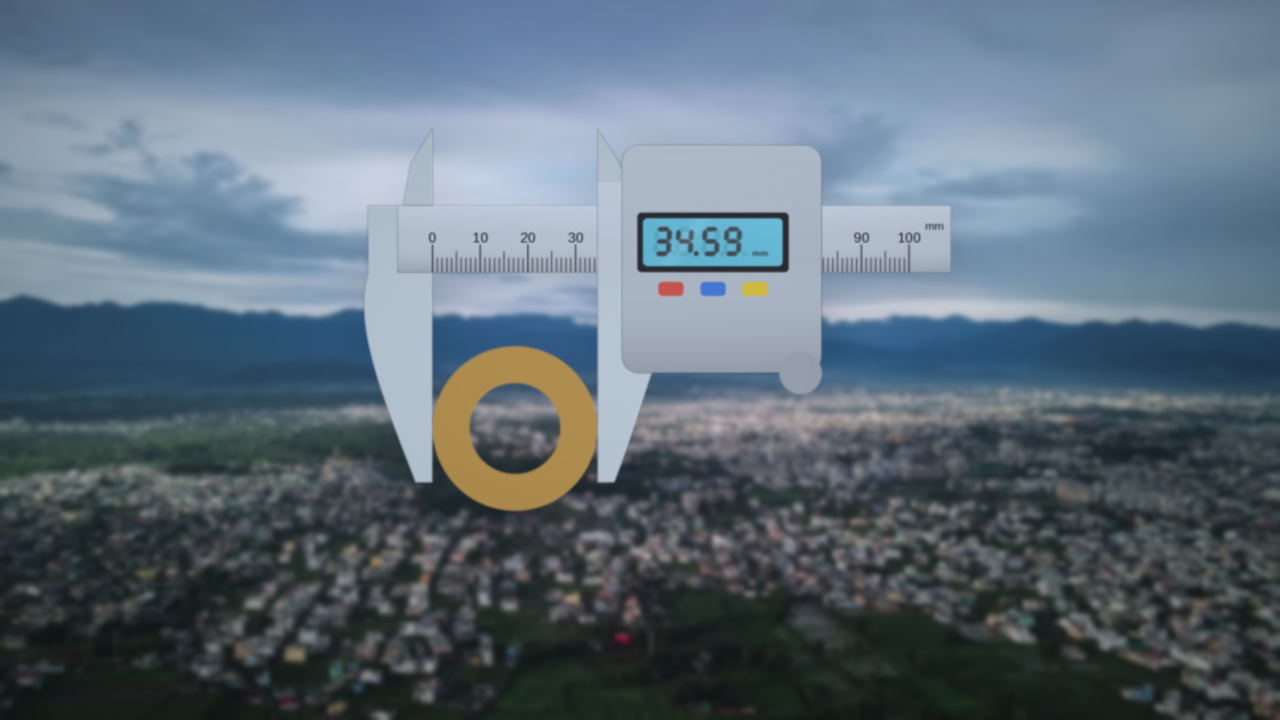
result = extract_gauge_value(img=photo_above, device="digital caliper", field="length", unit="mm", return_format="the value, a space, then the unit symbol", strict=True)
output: 34.59 mm
